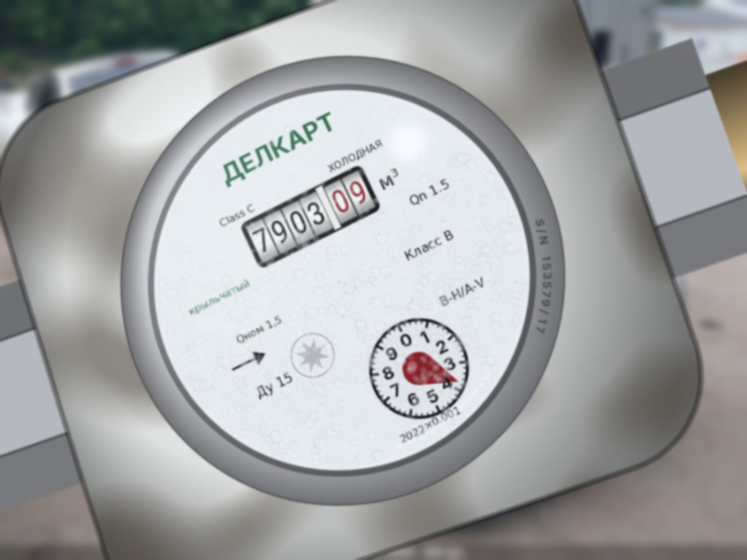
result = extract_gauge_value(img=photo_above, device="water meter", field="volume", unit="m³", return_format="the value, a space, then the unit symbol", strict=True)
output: 7903.093 m³
